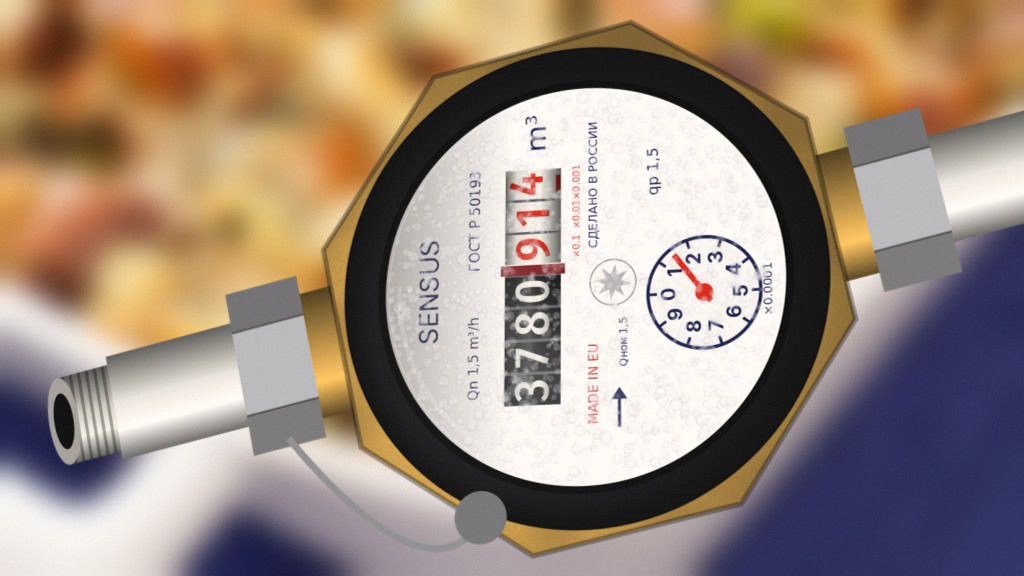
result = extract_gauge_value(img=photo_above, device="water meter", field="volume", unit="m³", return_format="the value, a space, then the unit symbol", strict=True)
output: 3780.9141 m³
